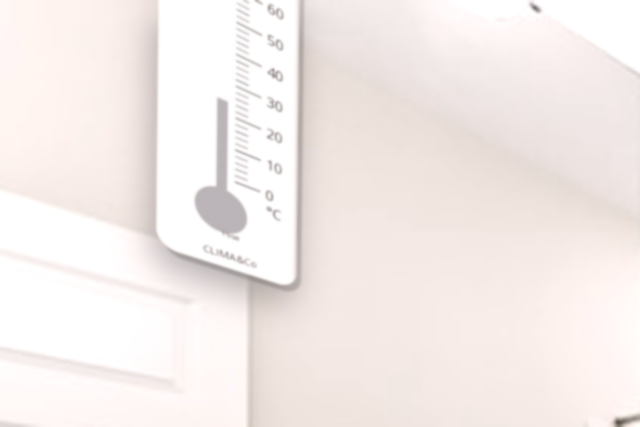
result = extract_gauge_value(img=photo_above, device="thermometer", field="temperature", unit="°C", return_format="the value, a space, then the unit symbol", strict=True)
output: 24 °C
